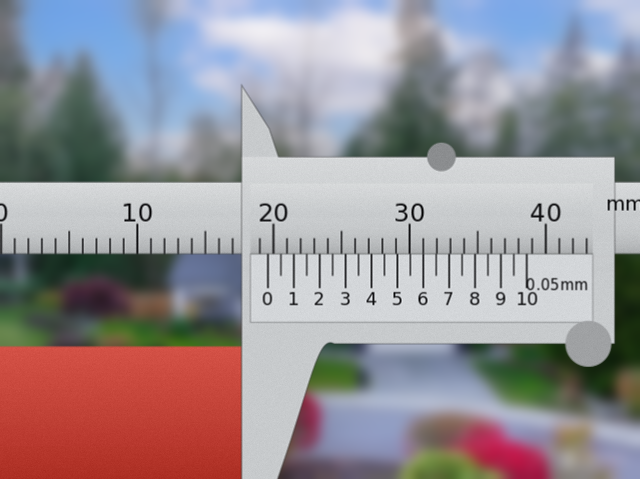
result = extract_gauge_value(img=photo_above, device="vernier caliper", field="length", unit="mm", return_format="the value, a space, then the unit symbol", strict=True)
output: 19.6 mm
